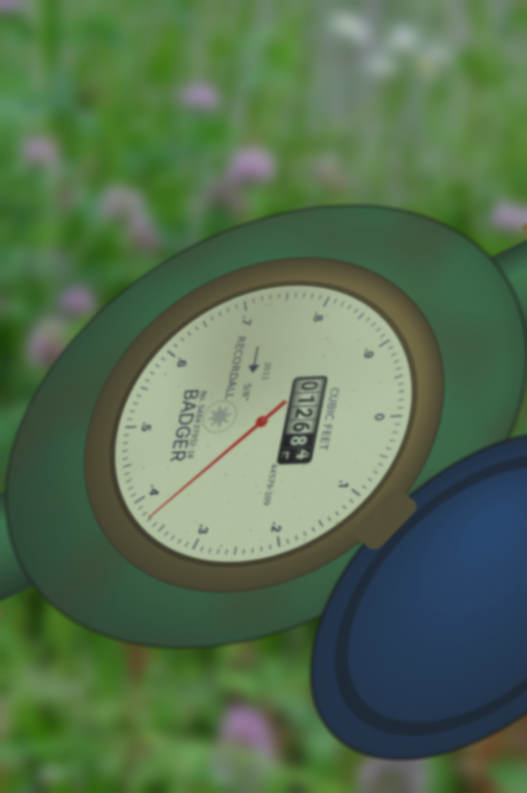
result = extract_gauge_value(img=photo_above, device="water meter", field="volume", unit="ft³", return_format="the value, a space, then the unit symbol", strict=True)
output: 12684.37 ft³
